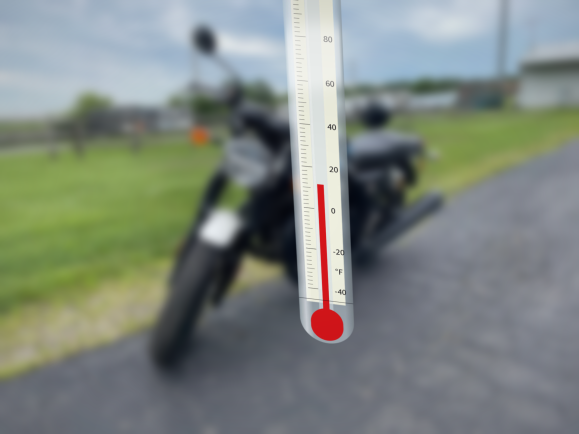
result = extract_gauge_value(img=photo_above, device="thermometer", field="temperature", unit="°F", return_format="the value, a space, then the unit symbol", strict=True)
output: 12 °F
